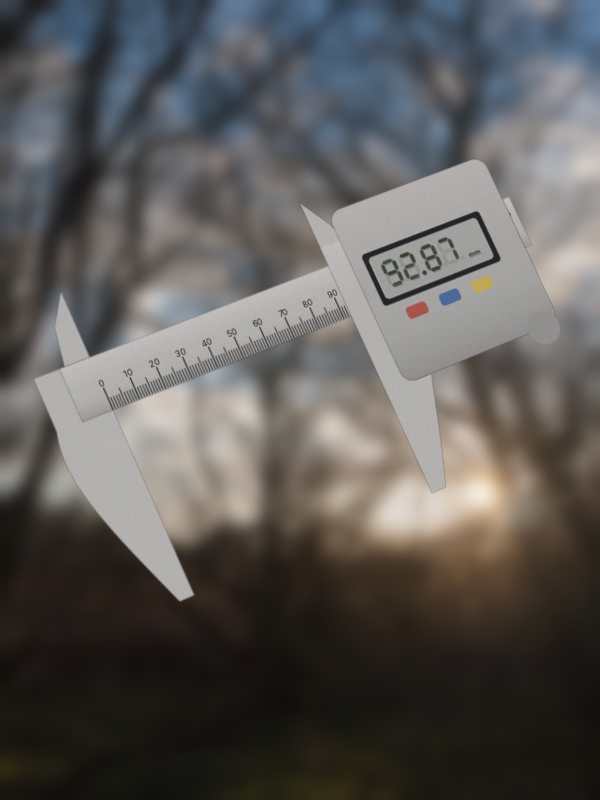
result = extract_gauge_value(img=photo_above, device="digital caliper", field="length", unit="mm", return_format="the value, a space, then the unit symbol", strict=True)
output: 92.87 mm
